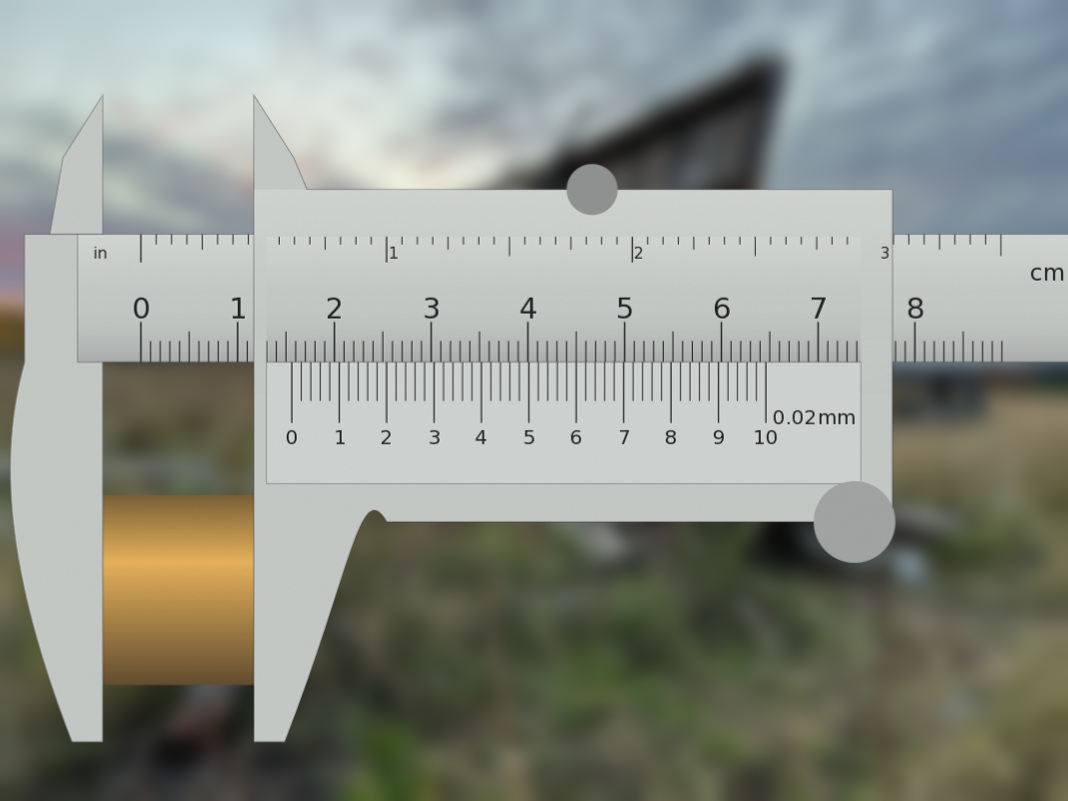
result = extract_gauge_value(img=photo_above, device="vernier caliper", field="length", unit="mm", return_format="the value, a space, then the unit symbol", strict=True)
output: 15.6 mm
